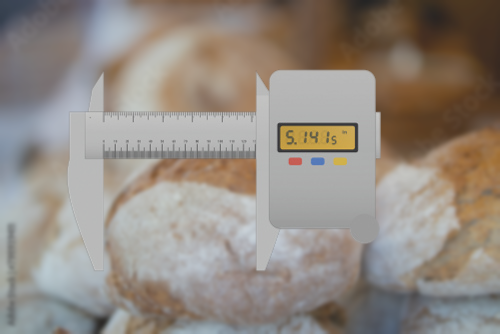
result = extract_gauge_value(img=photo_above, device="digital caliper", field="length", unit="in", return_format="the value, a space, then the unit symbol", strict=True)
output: 5.1415 in
